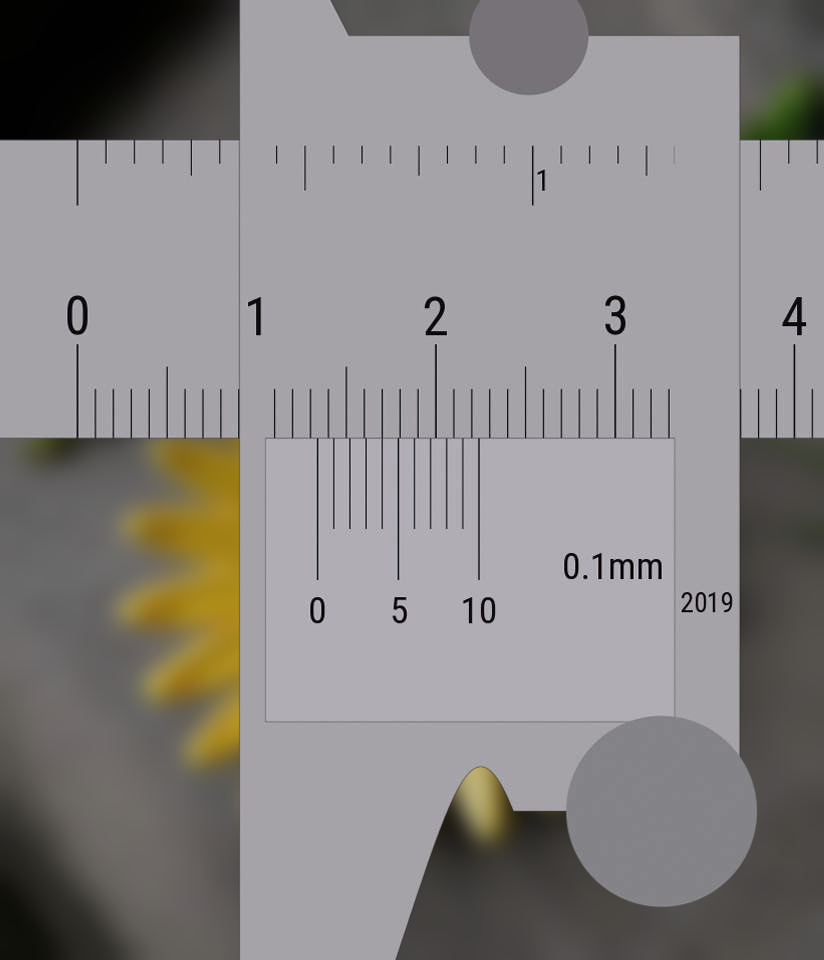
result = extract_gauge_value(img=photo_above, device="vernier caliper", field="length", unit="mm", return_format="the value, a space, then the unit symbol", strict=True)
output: 13.4 mm
